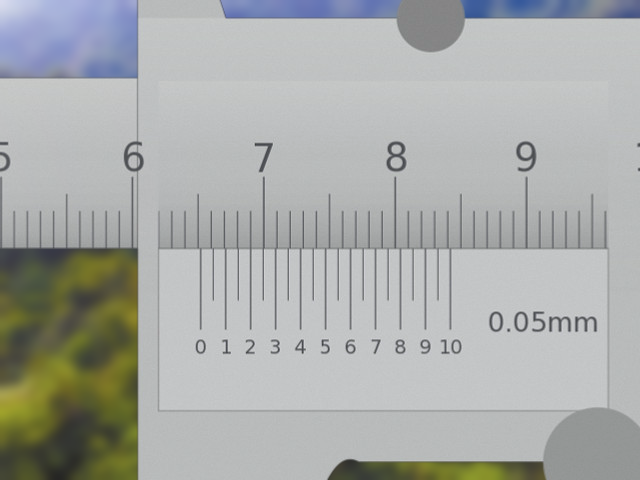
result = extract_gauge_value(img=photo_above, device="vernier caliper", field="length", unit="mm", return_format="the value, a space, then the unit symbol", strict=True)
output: 65.2 mm
